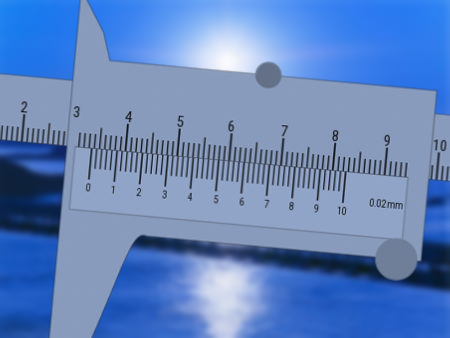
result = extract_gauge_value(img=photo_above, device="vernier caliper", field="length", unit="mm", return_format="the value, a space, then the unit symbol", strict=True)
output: 33.5 mm
